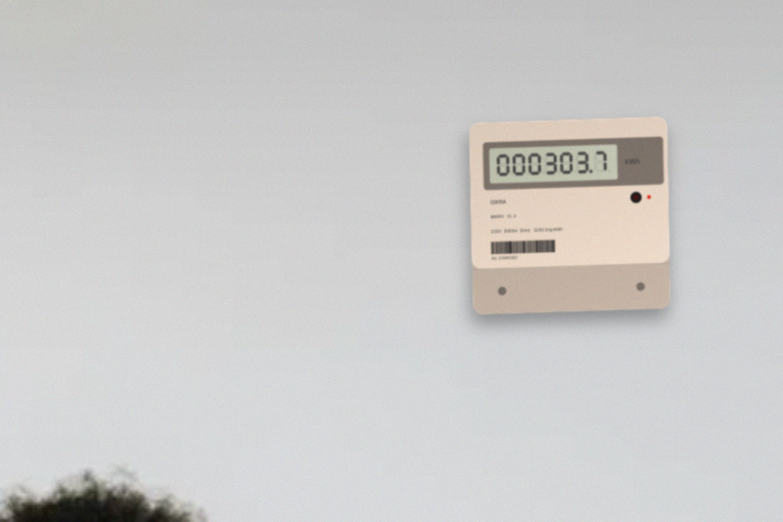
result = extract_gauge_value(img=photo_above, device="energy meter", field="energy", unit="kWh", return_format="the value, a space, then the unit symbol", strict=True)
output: 303.7 kWh
